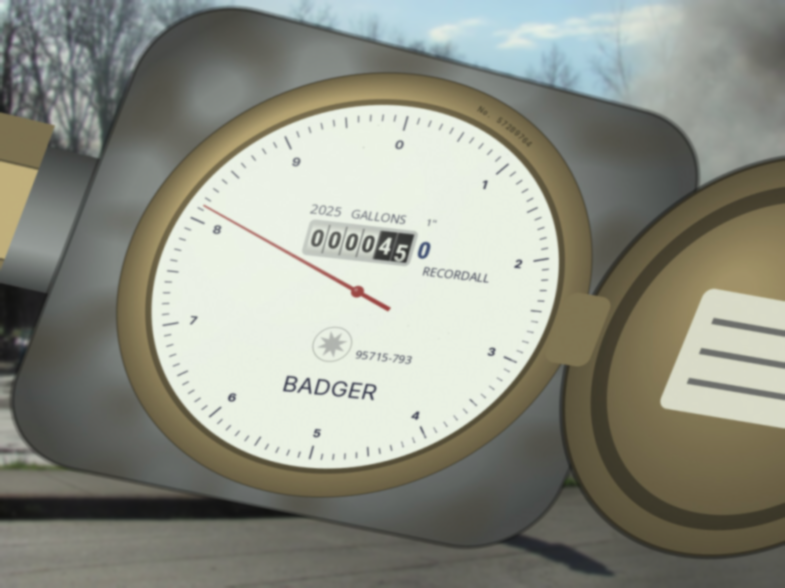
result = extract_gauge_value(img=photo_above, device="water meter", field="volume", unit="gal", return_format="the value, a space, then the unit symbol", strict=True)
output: 448.1 gal
